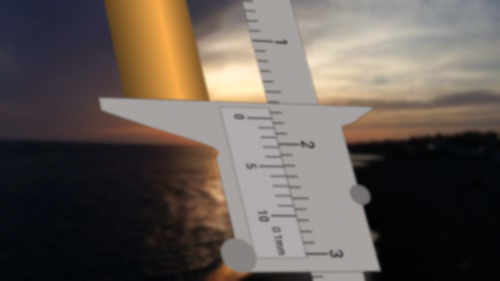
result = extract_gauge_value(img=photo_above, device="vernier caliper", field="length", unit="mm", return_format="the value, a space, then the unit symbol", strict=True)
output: 17.6 mm
